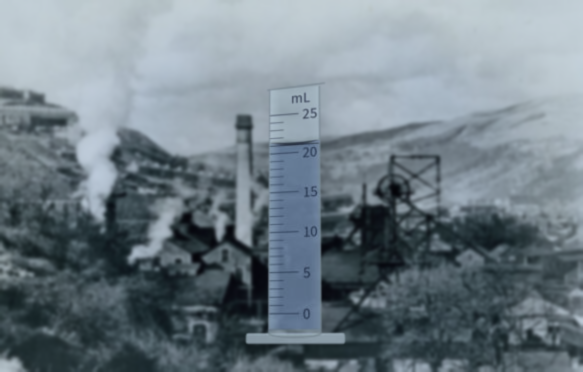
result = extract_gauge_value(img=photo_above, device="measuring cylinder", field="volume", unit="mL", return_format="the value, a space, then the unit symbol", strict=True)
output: 21 mL
